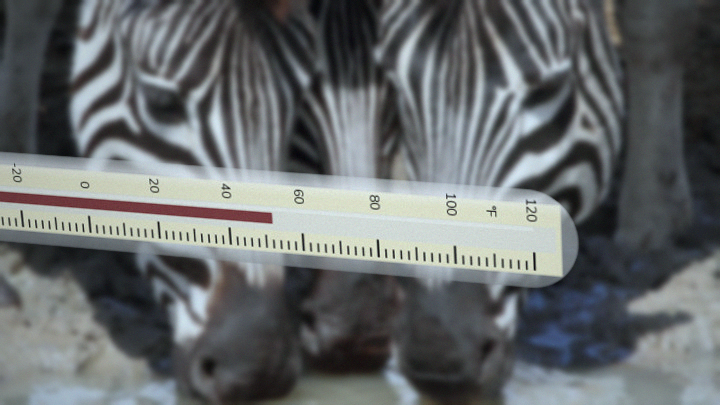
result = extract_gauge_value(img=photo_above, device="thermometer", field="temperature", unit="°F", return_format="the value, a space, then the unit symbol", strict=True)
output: 52 °F
